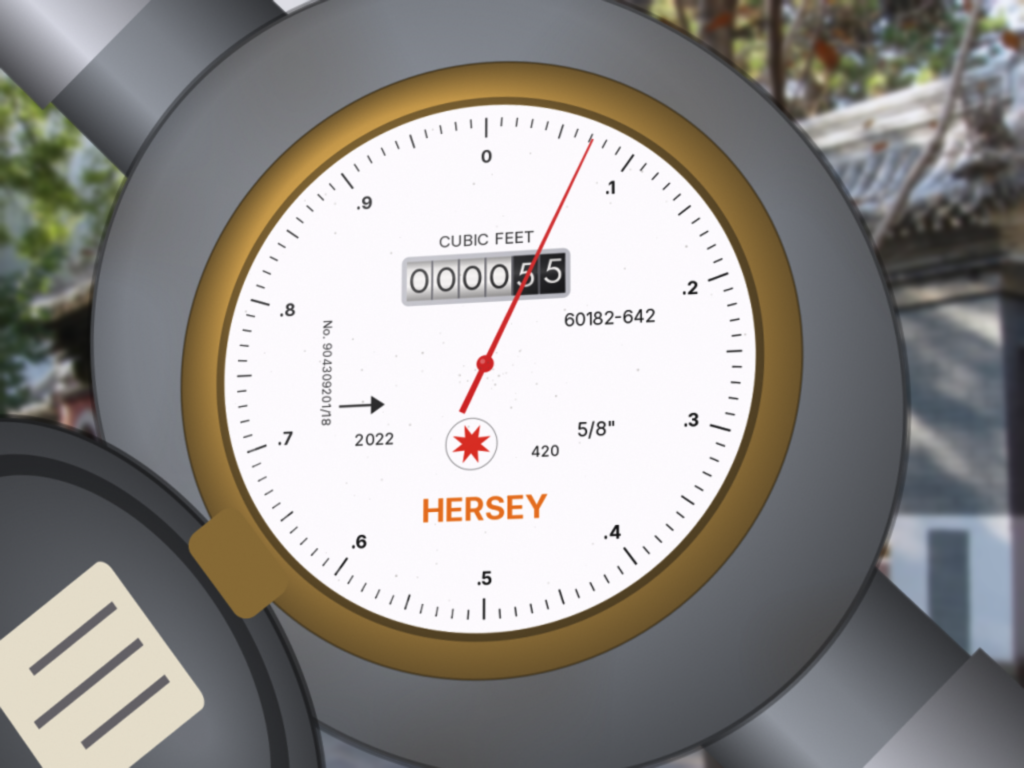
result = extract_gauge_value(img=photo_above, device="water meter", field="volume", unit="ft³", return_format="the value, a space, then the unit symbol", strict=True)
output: 55.07 ft³
